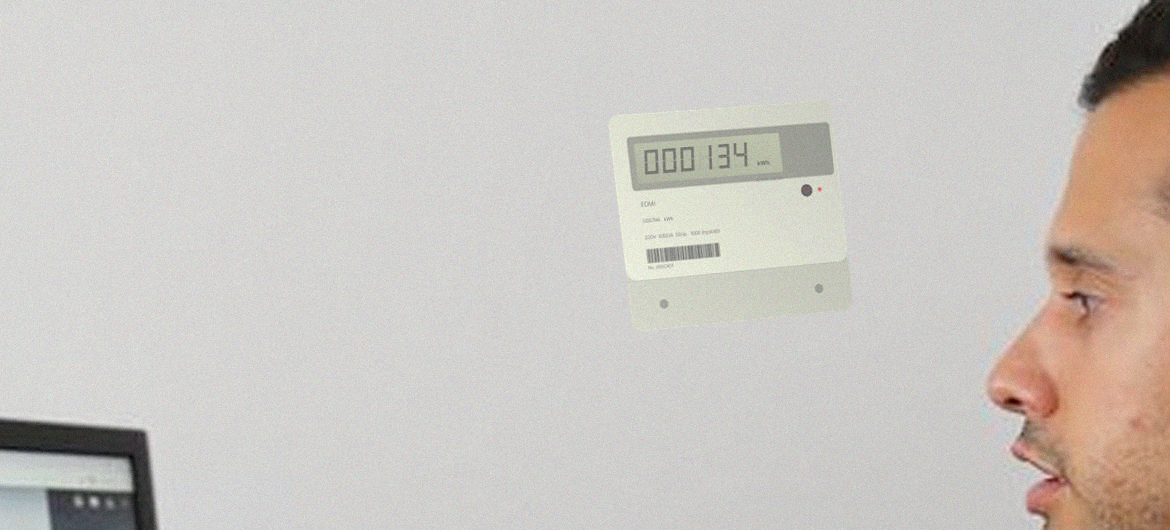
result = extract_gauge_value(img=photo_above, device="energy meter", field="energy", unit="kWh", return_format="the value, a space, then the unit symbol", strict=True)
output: 134 kWh
